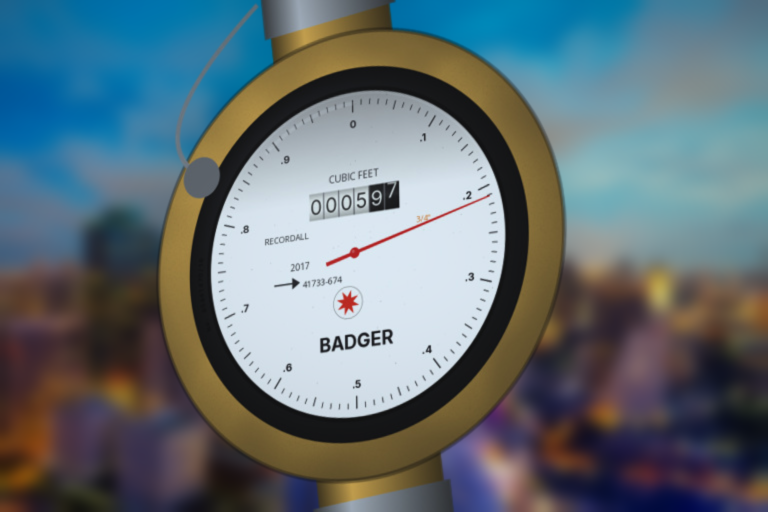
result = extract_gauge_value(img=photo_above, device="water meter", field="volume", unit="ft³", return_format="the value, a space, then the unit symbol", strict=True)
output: 597.21 ft³
